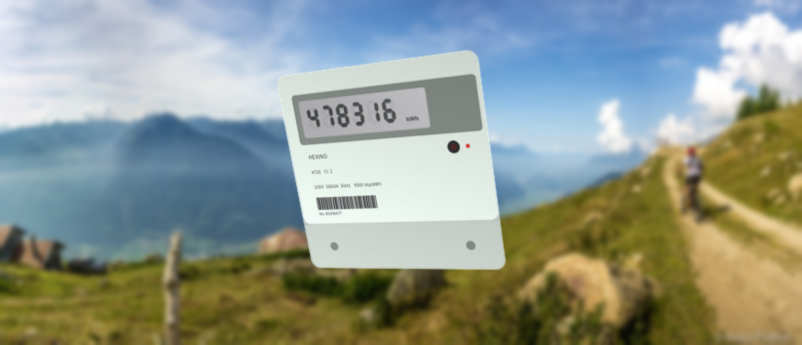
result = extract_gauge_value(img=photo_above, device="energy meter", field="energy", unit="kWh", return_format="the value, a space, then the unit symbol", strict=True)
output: 478316 kWh
